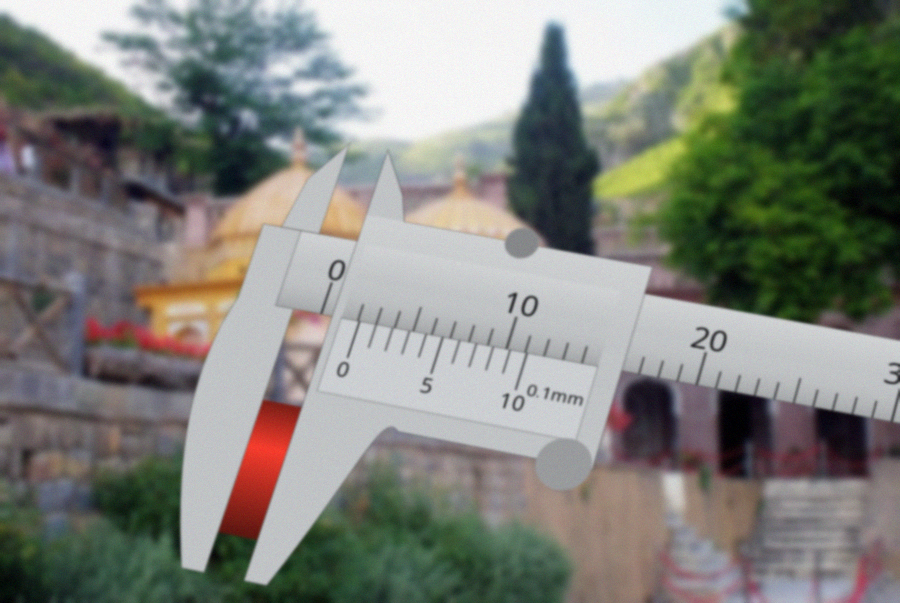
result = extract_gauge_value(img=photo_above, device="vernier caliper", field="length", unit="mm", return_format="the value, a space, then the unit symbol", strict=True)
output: 2.1 mm
